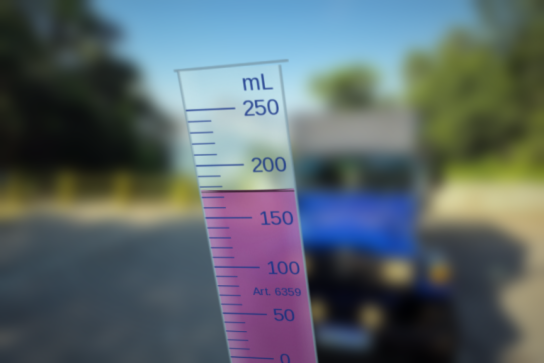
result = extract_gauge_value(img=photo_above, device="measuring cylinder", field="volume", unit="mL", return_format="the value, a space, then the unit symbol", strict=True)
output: 175 mL
